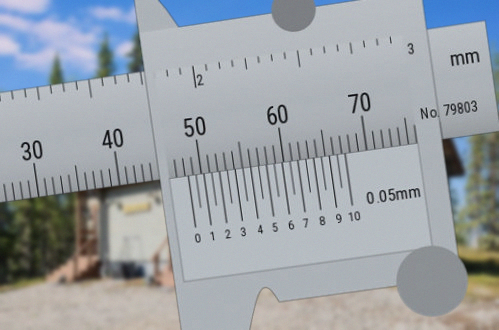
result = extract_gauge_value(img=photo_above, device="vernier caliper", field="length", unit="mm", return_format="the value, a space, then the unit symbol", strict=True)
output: 48.4 mm
